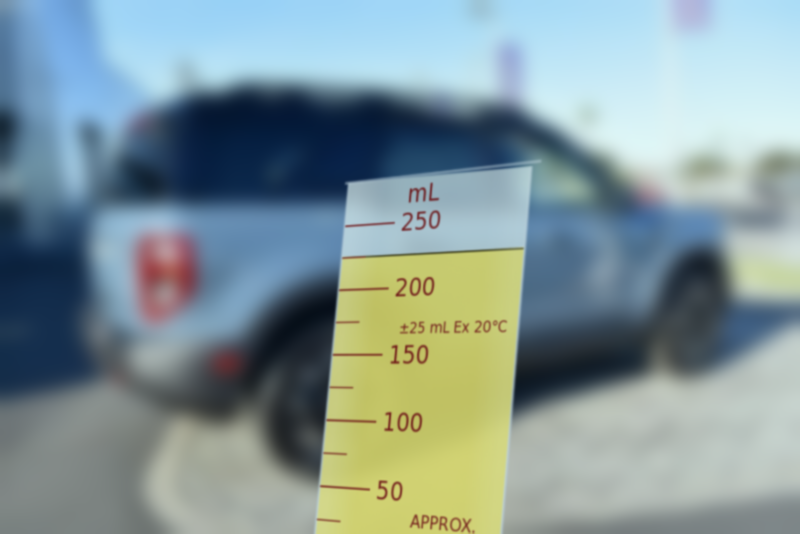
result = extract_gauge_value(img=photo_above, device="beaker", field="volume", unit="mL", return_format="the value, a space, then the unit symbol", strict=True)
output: 225 mL
